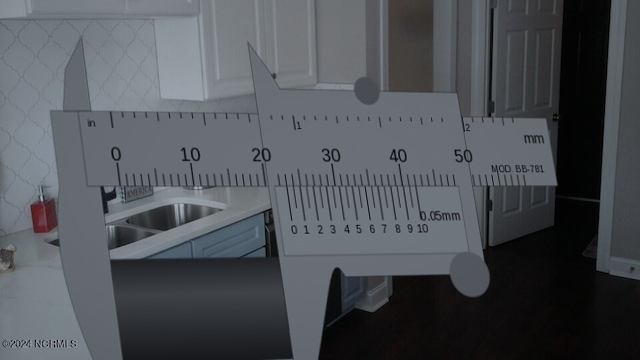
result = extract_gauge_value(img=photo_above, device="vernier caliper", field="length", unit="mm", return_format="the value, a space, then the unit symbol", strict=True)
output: 23.0 mm
